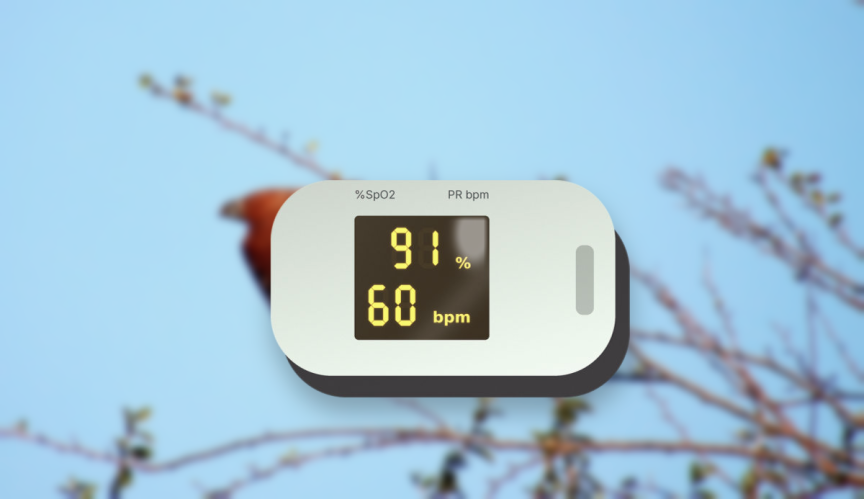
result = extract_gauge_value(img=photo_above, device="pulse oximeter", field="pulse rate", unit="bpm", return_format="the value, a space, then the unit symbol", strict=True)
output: 60 bpm
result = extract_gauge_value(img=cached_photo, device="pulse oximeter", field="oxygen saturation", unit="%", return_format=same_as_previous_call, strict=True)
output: 91 %
